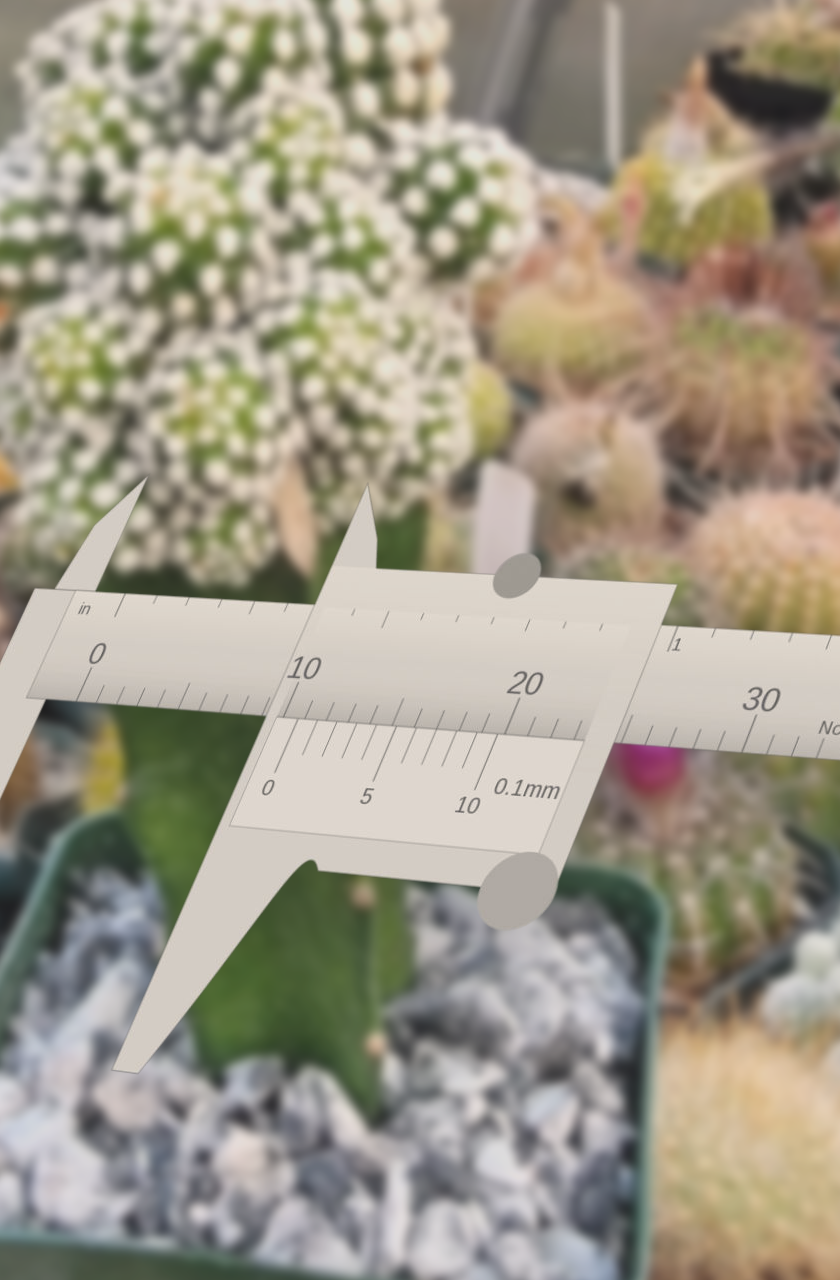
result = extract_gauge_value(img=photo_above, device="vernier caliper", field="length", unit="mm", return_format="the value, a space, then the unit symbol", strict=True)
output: 10.7 mm
